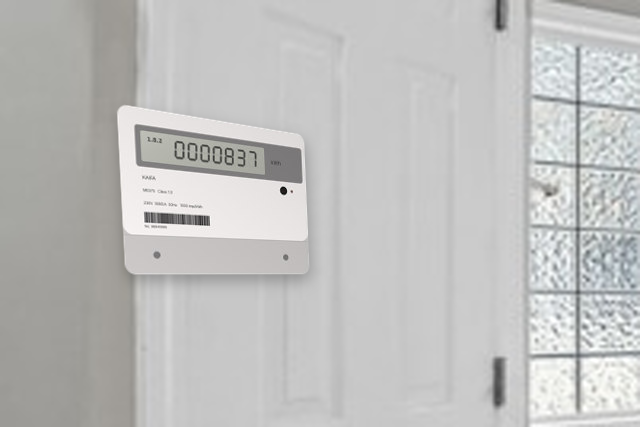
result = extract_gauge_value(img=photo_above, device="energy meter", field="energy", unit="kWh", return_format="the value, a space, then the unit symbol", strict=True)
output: 837 kWh
